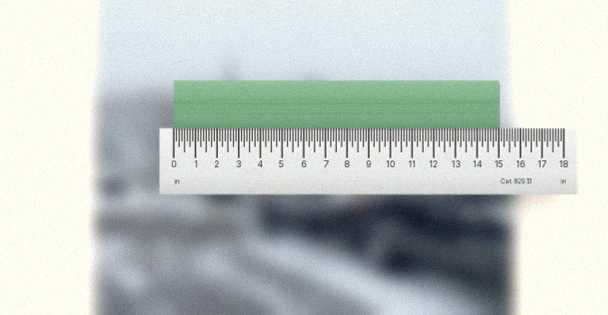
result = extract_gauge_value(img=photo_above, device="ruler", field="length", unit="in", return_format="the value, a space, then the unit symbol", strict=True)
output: 15 in
